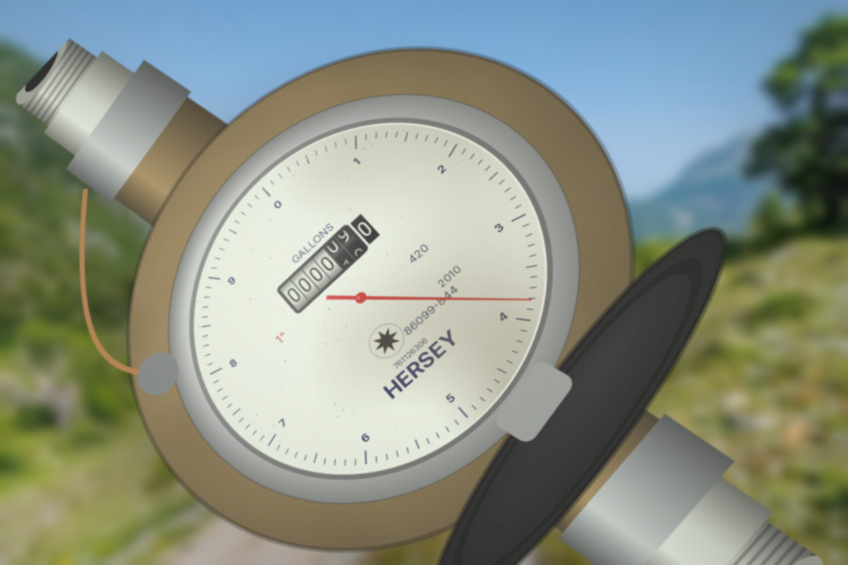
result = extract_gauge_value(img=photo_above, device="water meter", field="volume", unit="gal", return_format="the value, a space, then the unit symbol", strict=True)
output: 93.8 gal
